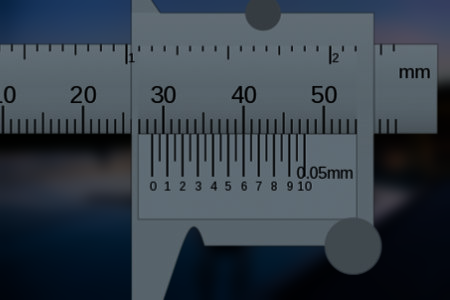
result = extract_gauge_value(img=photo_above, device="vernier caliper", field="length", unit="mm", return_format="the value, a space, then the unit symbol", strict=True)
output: 28.6 mm
